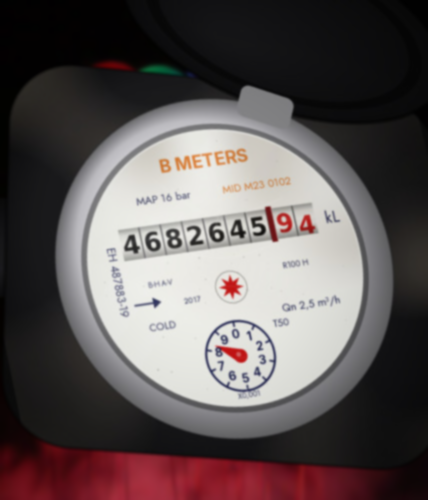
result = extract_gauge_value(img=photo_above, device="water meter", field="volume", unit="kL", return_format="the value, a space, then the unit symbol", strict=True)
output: 4682645.938 kL
